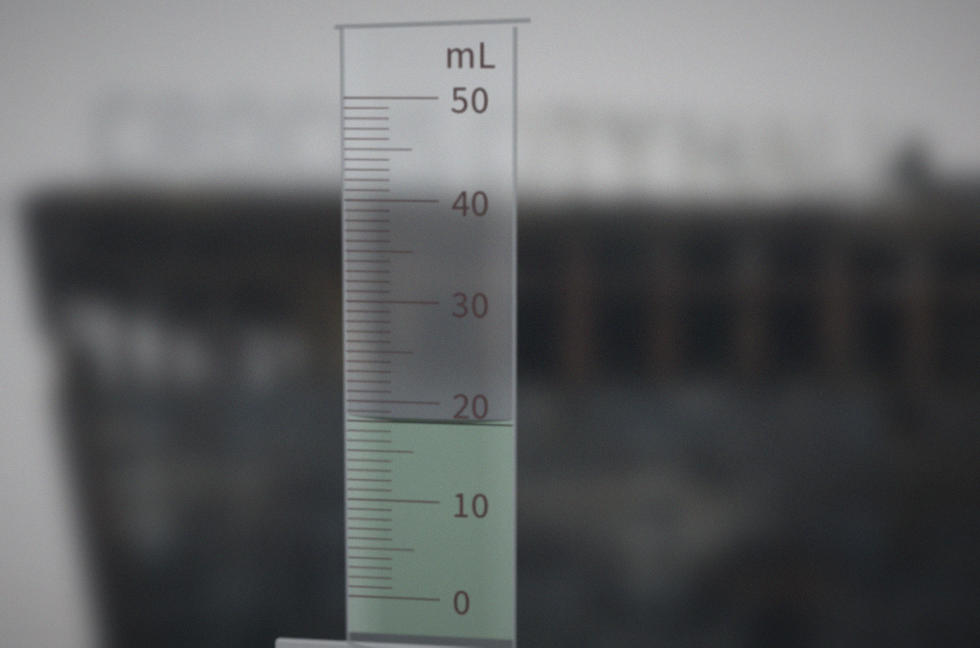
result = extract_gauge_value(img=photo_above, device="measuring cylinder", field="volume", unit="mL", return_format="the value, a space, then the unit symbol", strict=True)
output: 18 mL
